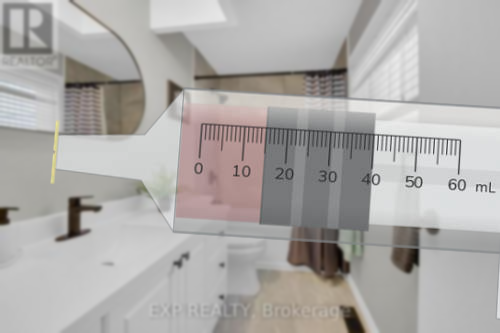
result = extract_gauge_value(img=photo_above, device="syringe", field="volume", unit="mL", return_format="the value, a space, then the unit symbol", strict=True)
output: 15 mL
